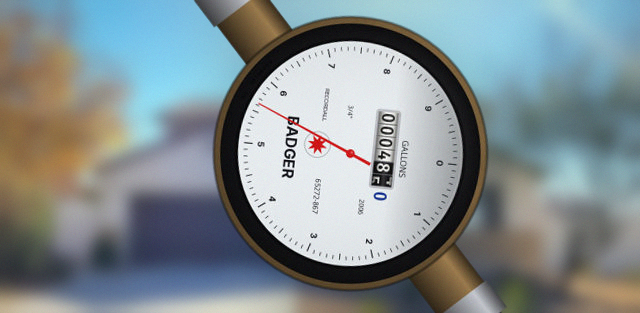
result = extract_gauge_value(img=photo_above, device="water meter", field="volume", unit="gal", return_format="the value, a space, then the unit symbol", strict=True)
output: 4845.6 gal
